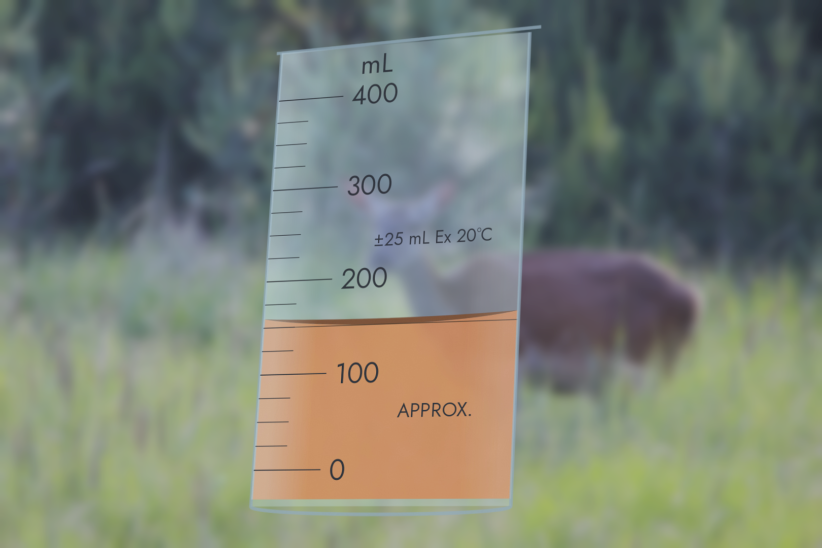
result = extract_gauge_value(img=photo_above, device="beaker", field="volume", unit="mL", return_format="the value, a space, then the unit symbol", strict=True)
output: 150 mL
